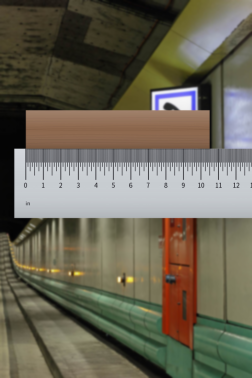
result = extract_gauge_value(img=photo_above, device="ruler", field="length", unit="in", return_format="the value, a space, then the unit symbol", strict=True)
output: 10.5 in
